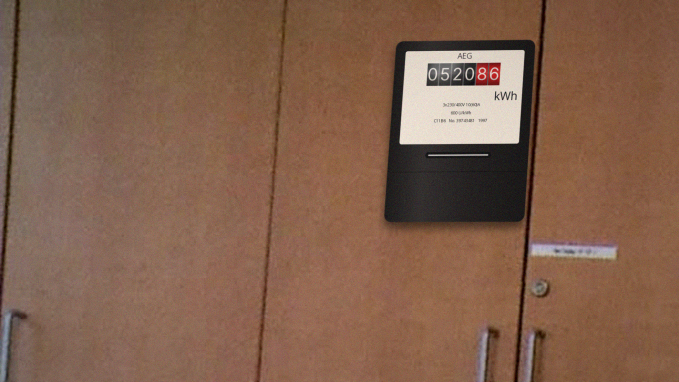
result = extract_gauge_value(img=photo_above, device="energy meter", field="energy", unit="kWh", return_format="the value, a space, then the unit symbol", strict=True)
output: 520.86 kWh
